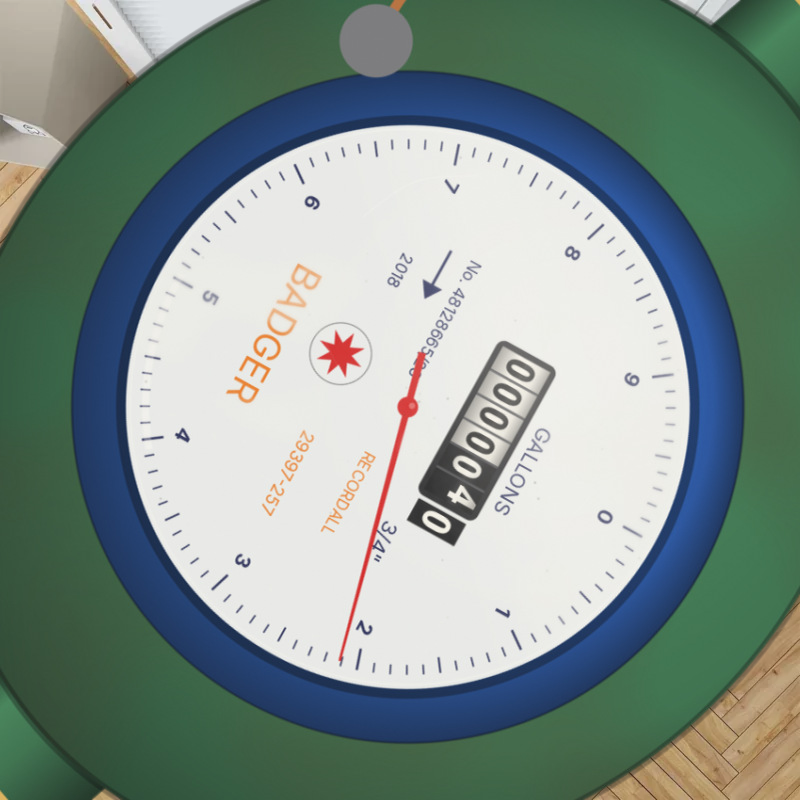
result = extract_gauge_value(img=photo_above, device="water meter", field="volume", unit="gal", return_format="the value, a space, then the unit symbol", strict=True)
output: 42.1 gal
